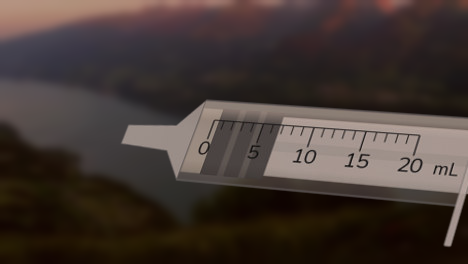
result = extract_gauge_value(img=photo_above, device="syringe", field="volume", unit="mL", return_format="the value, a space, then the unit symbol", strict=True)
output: 0.5 mL
